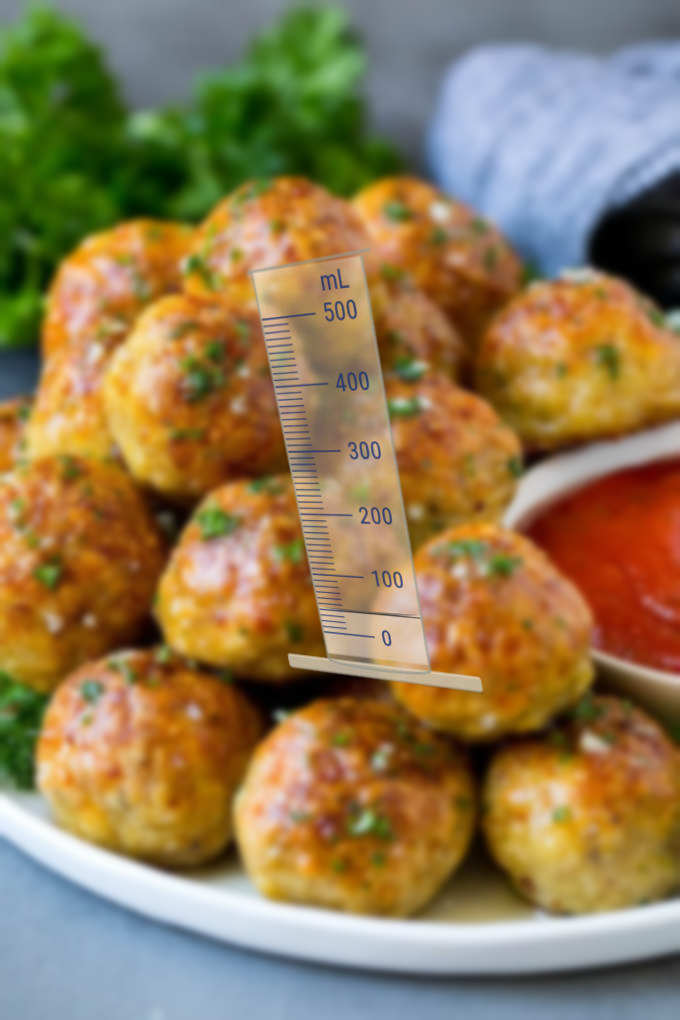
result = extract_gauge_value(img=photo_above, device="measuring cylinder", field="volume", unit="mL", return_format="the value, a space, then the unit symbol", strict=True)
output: 40 mL
